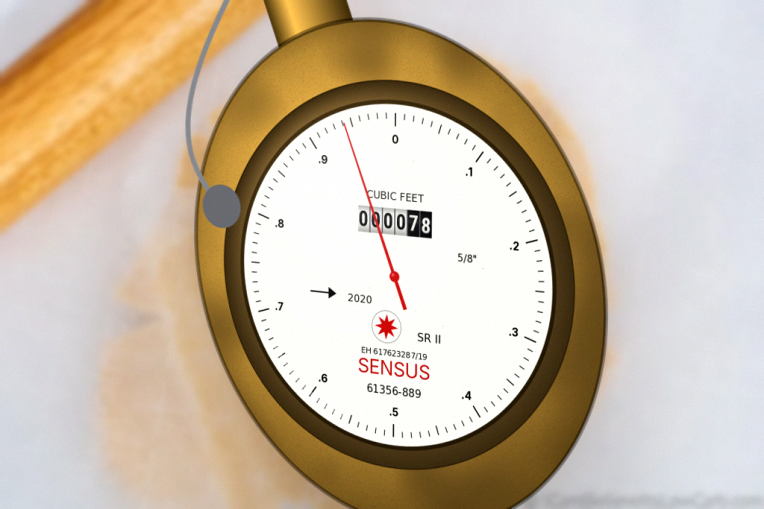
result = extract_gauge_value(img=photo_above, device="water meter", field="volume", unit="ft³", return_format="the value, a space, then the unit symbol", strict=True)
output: 77.94 ft³
